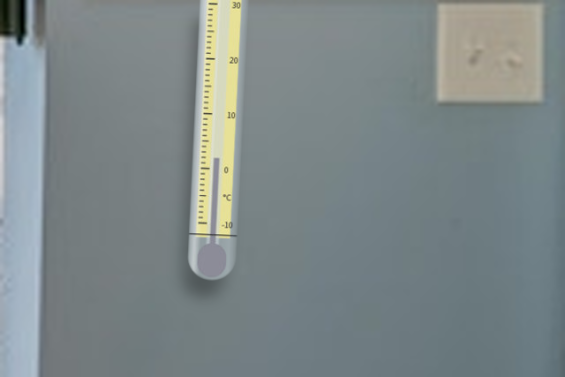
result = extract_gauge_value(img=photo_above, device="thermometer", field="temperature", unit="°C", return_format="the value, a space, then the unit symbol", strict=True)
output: 2 °C
